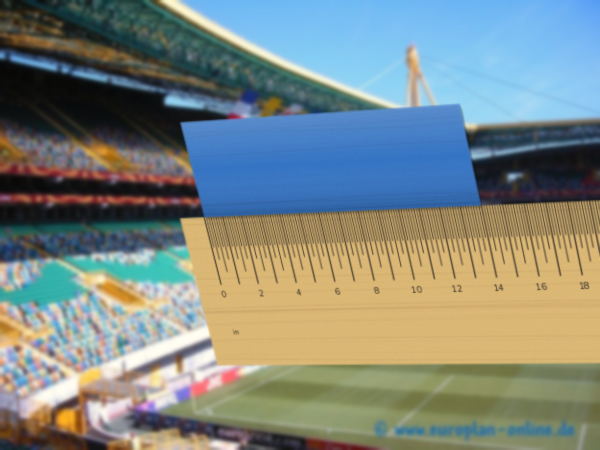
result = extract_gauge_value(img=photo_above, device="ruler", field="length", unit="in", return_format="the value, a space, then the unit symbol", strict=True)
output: 14 in
